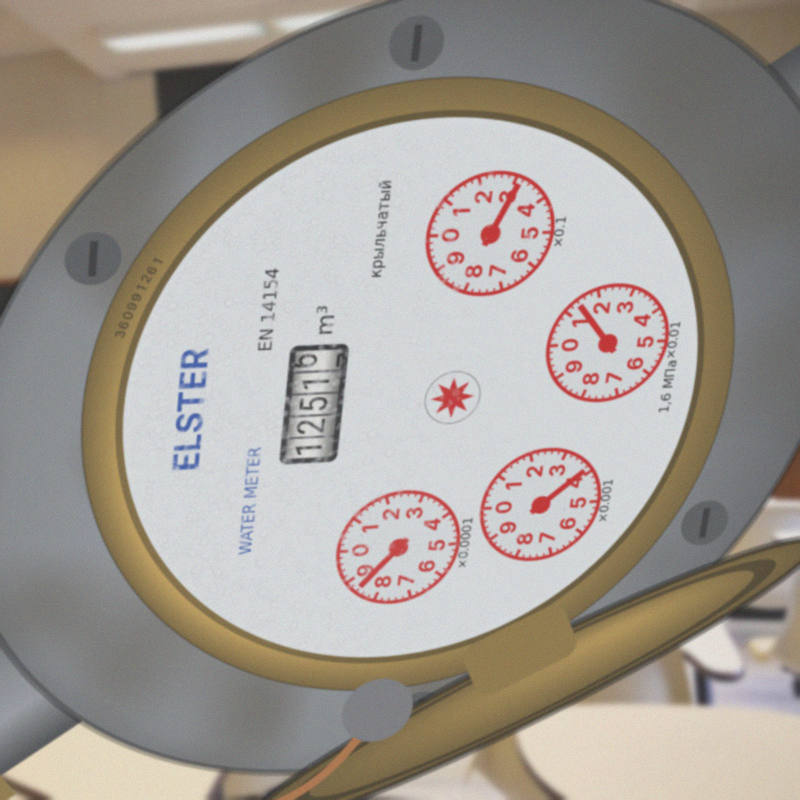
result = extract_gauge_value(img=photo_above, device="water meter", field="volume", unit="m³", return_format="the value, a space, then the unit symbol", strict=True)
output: 12516.3138 m³
